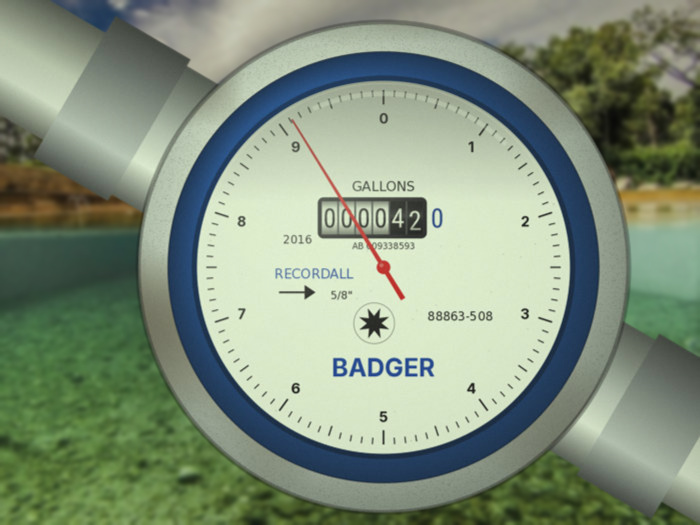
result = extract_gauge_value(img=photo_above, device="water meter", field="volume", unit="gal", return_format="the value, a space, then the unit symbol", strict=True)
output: 419.1 gal
